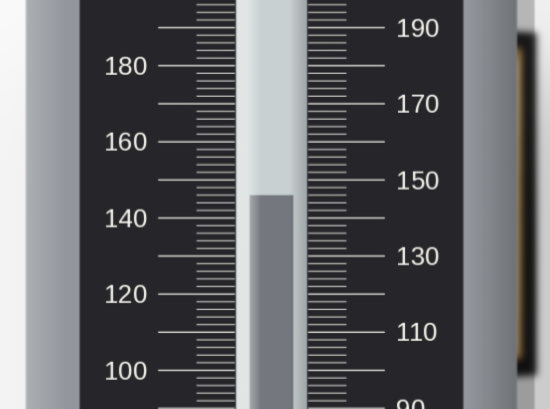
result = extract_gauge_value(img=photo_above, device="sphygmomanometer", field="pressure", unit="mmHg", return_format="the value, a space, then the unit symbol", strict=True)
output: 146 mmHg
